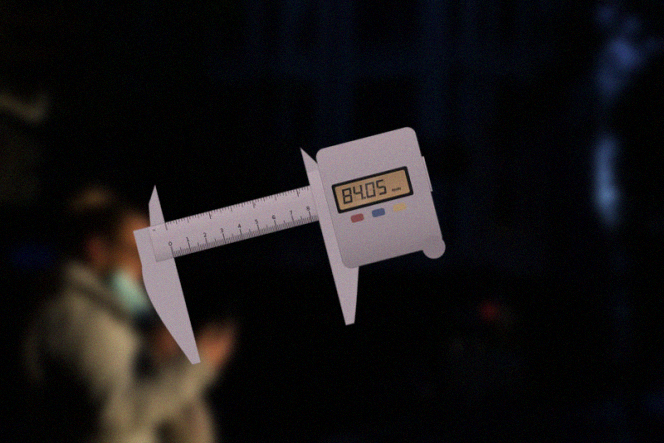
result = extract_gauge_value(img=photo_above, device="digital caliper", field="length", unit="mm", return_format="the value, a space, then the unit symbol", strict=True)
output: 84.05 mm
